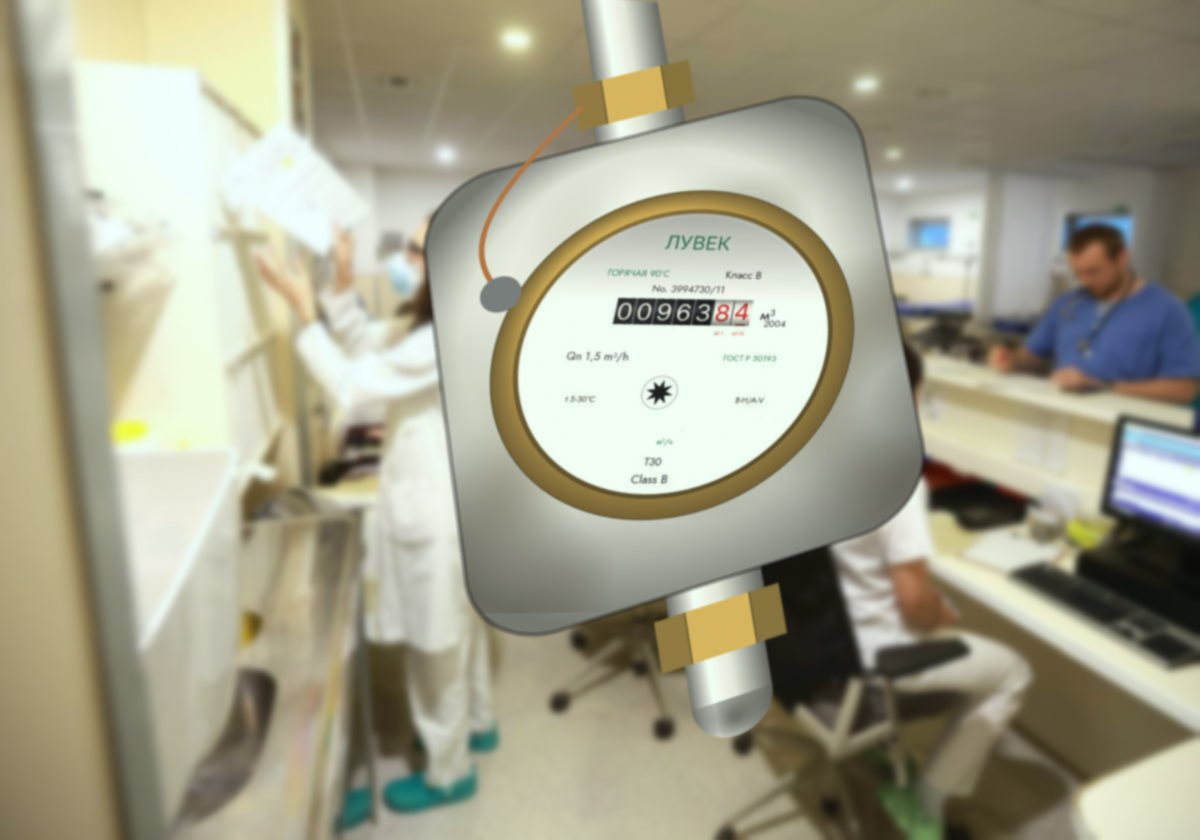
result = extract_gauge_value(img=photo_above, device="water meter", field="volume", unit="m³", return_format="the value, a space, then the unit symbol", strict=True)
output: 963.84 m³
